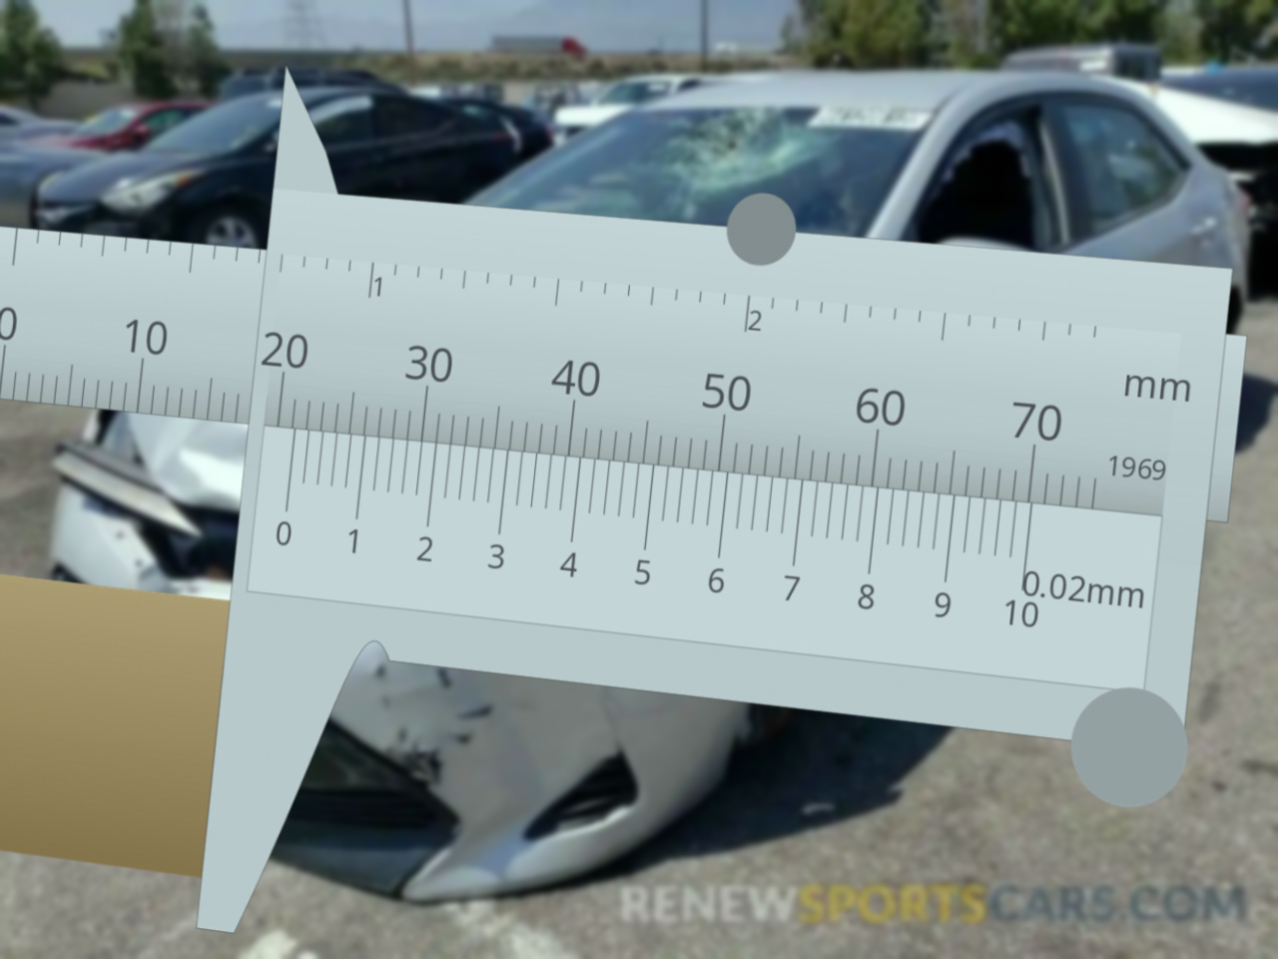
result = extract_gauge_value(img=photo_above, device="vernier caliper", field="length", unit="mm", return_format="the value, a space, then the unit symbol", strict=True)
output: 21.2 mm
